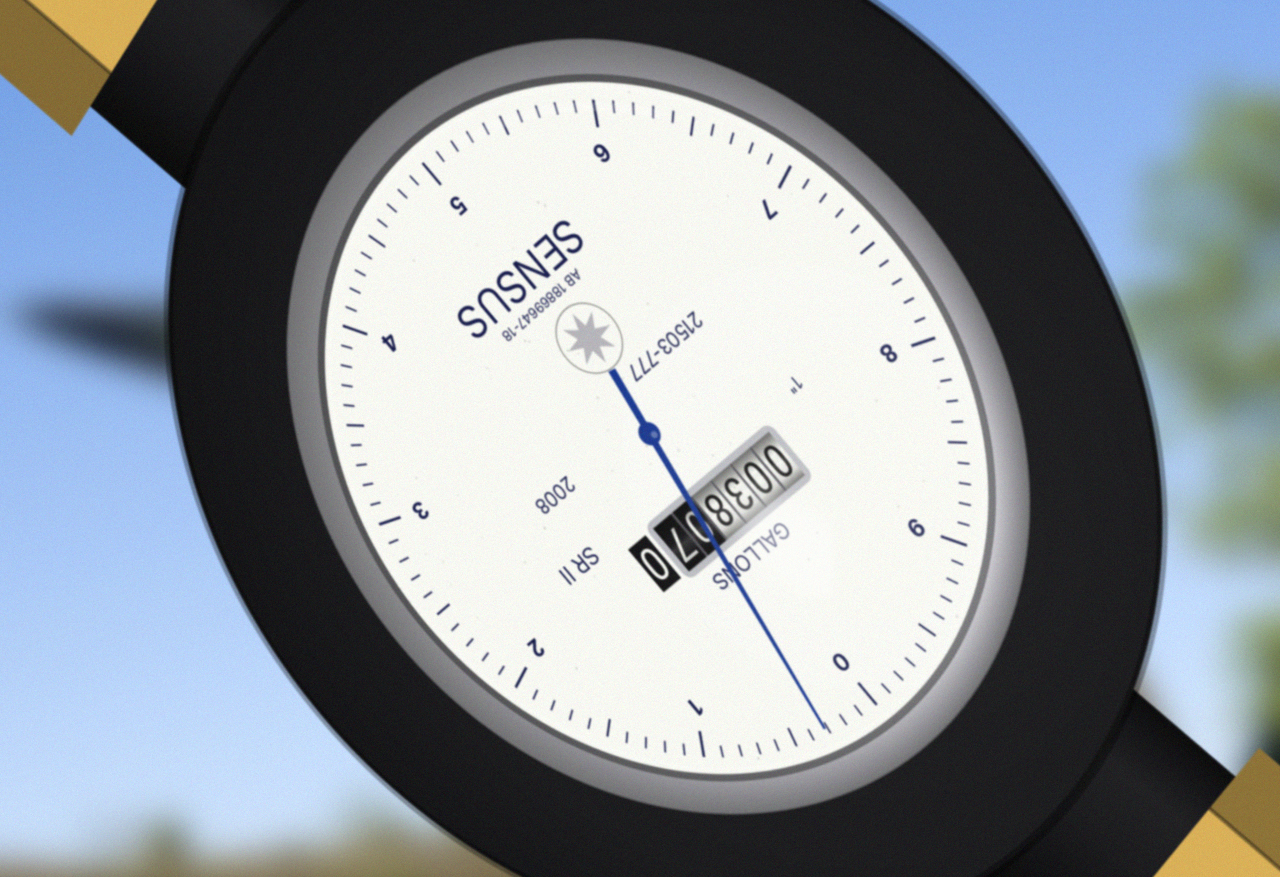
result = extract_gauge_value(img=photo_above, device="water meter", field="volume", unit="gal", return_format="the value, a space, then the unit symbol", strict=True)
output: 38070.3 gal
